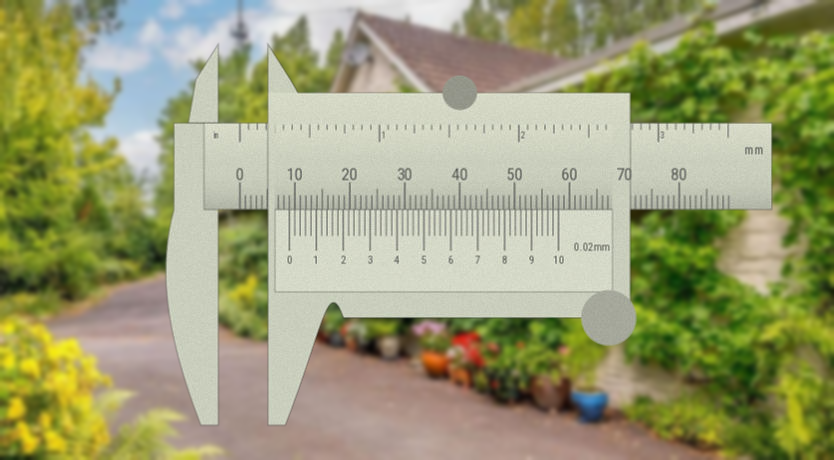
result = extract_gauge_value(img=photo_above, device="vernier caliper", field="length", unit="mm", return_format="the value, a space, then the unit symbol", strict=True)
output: 9.0 mm
